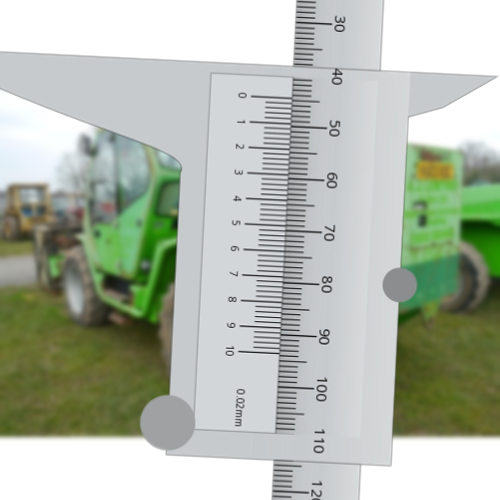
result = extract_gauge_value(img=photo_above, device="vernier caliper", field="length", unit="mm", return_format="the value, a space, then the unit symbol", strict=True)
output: 44.6 mm
